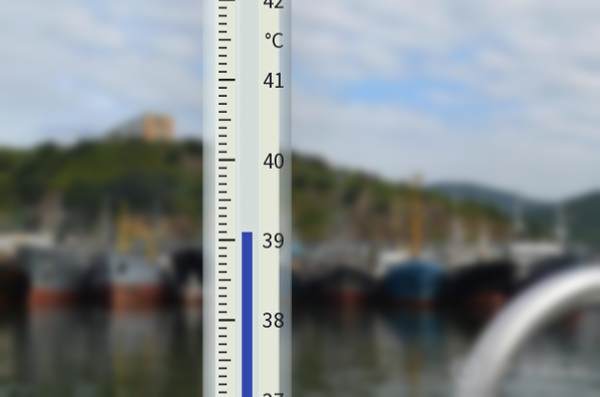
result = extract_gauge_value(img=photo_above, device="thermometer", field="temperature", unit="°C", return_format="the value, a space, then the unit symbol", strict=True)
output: 39.1 °C
